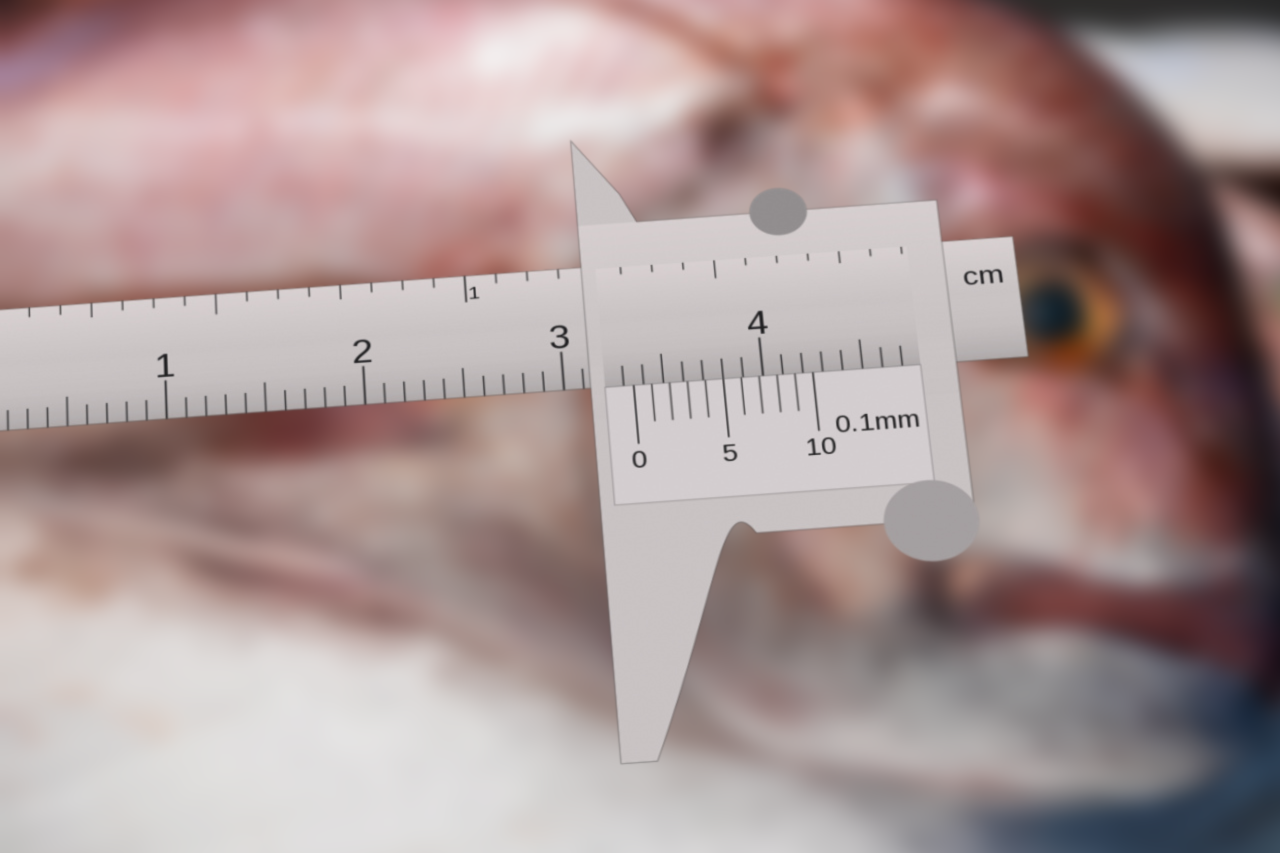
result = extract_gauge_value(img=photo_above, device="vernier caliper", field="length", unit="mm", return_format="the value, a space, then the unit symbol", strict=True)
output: 33.5 mm
